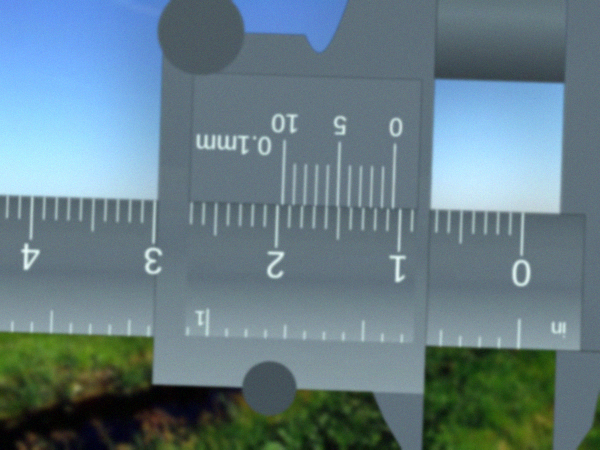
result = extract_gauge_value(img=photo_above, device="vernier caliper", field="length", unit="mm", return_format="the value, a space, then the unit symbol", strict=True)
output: 10.6 mm
